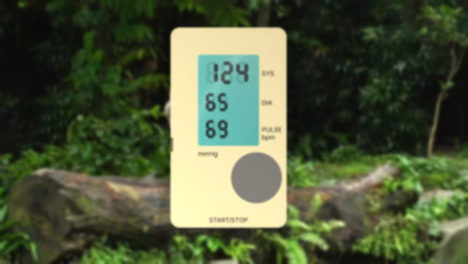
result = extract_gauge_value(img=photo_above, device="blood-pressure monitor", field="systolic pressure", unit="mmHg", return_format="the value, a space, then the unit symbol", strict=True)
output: 124 mmHg
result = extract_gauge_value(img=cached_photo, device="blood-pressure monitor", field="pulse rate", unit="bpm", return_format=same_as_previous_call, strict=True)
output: 69 bpm
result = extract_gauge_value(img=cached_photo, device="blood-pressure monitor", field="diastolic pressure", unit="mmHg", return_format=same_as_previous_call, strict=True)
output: 65 mmHg
